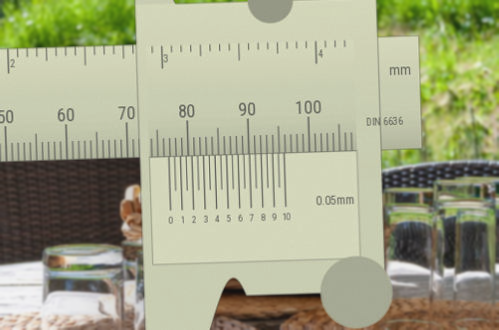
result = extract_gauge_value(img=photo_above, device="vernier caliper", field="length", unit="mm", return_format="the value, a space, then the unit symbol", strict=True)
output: 76.8 mm
